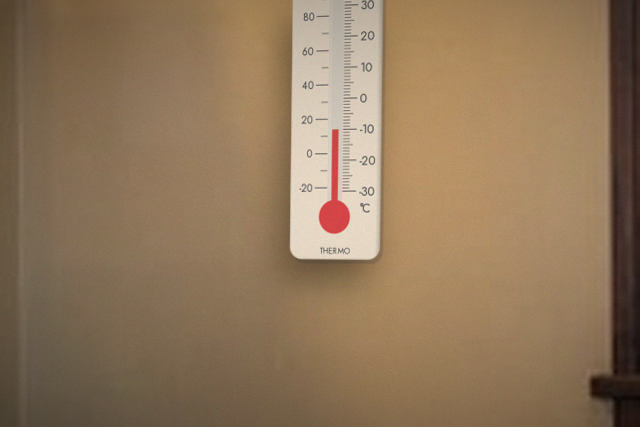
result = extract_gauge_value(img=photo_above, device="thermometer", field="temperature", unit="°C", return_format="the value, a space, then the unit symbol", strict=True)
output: -10 °C
